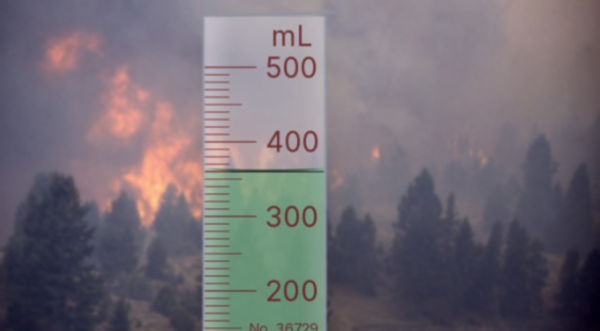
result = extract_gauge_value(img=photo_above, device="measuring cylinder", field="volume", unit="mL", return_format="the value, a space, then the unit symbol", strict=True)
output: 360 mL
